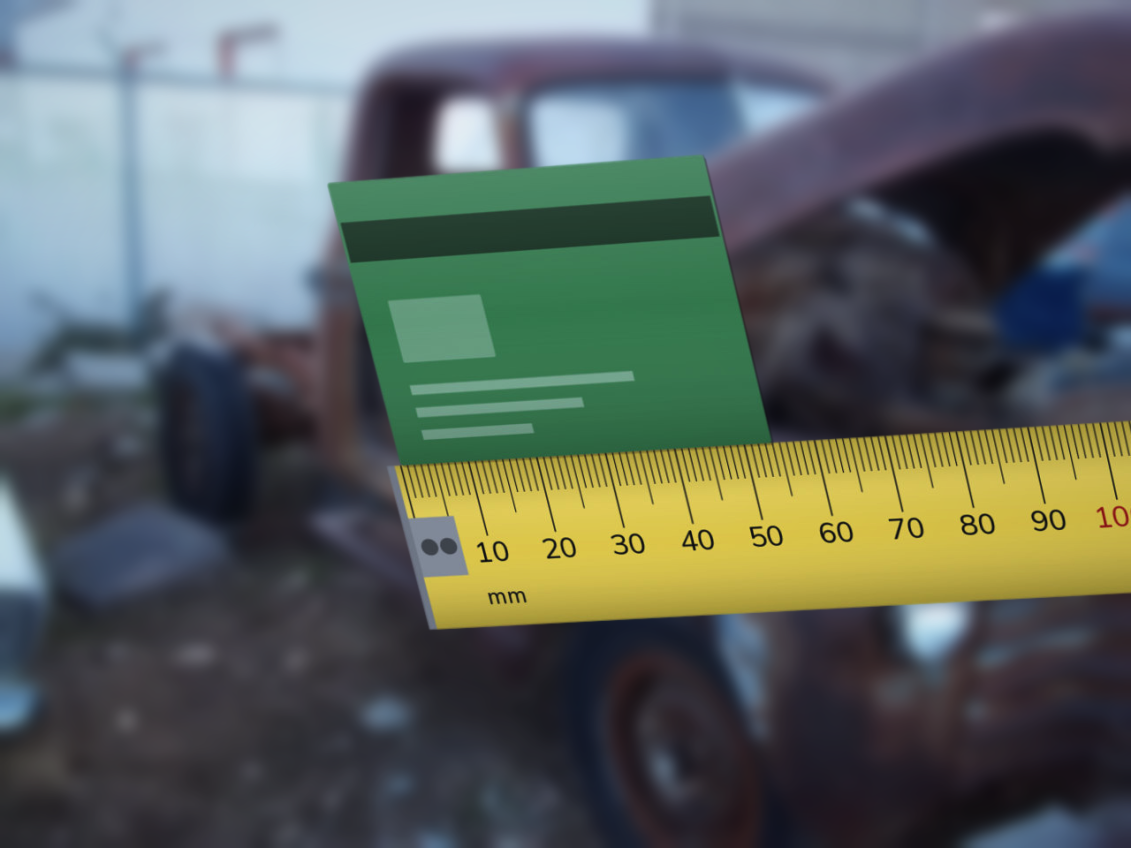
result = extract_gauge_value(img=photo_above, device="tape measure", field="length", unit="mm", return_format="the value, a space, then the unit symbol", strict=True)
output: 54 mm
